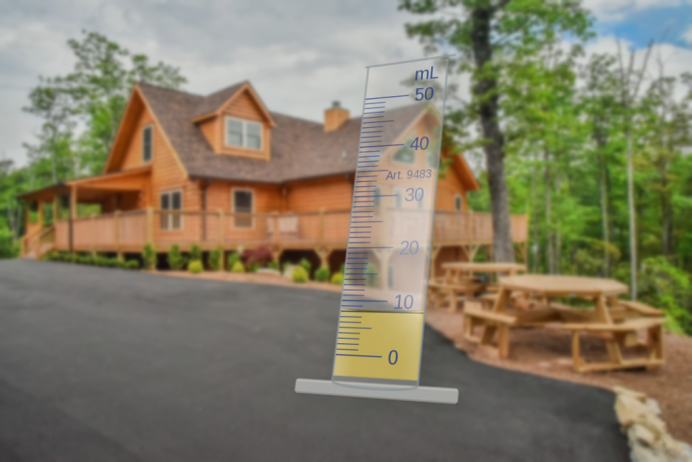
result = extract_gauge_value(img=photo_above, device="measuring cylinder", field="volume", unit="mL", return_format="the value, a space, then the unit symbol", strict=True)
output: 8 mL
